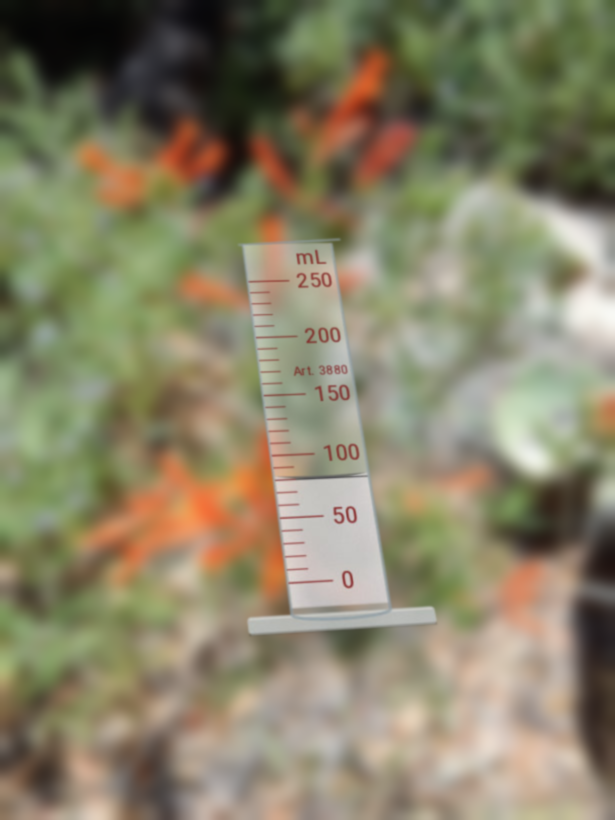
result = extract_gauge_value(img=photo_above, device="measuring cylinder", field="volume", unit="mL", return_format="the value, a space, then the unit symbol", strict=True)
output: 80 mL
